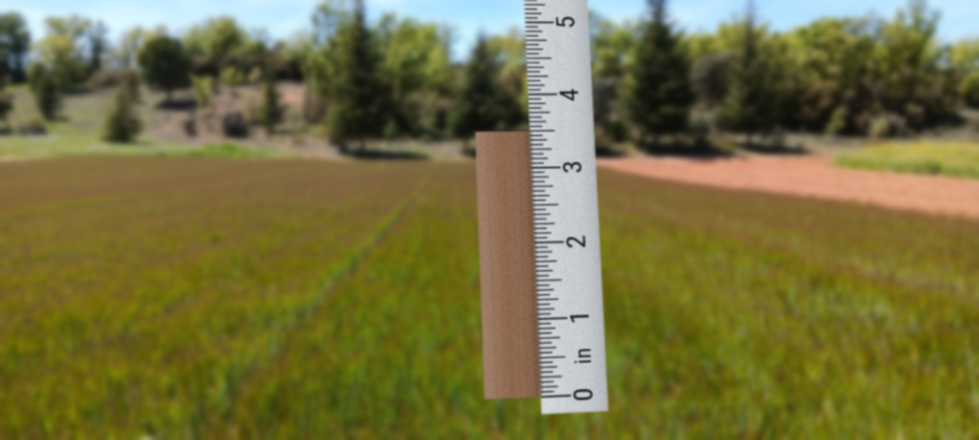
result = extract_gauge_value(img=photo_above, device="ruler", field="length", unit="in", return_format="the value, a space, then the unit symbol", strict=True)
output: 3.5 in
